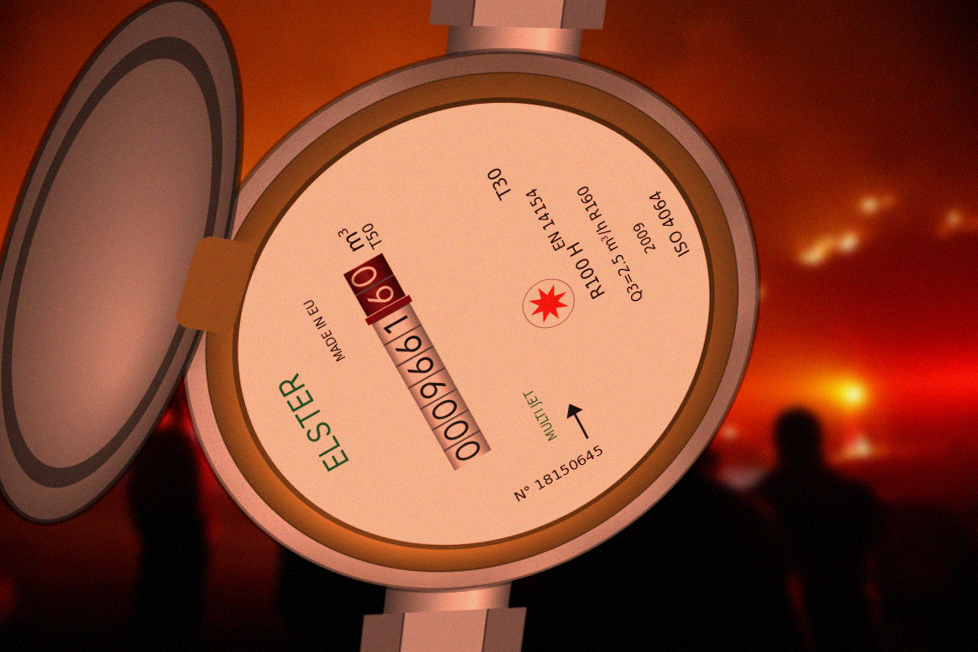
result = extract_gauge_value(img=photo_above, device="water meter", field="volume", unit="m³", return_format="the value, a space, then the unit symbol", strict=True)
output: 9661.60 m³
